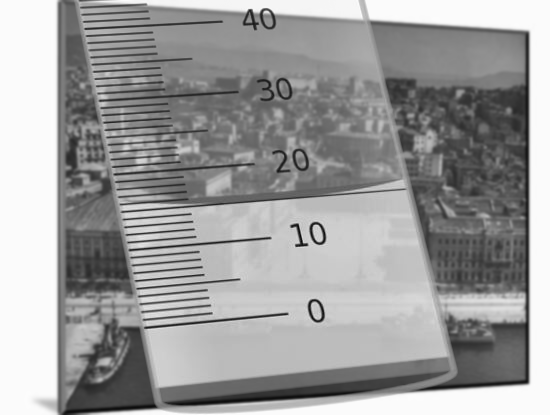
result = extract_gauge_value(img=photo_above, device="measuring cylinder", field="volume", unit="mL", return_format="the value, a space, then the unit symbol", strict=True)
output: 15 mL
